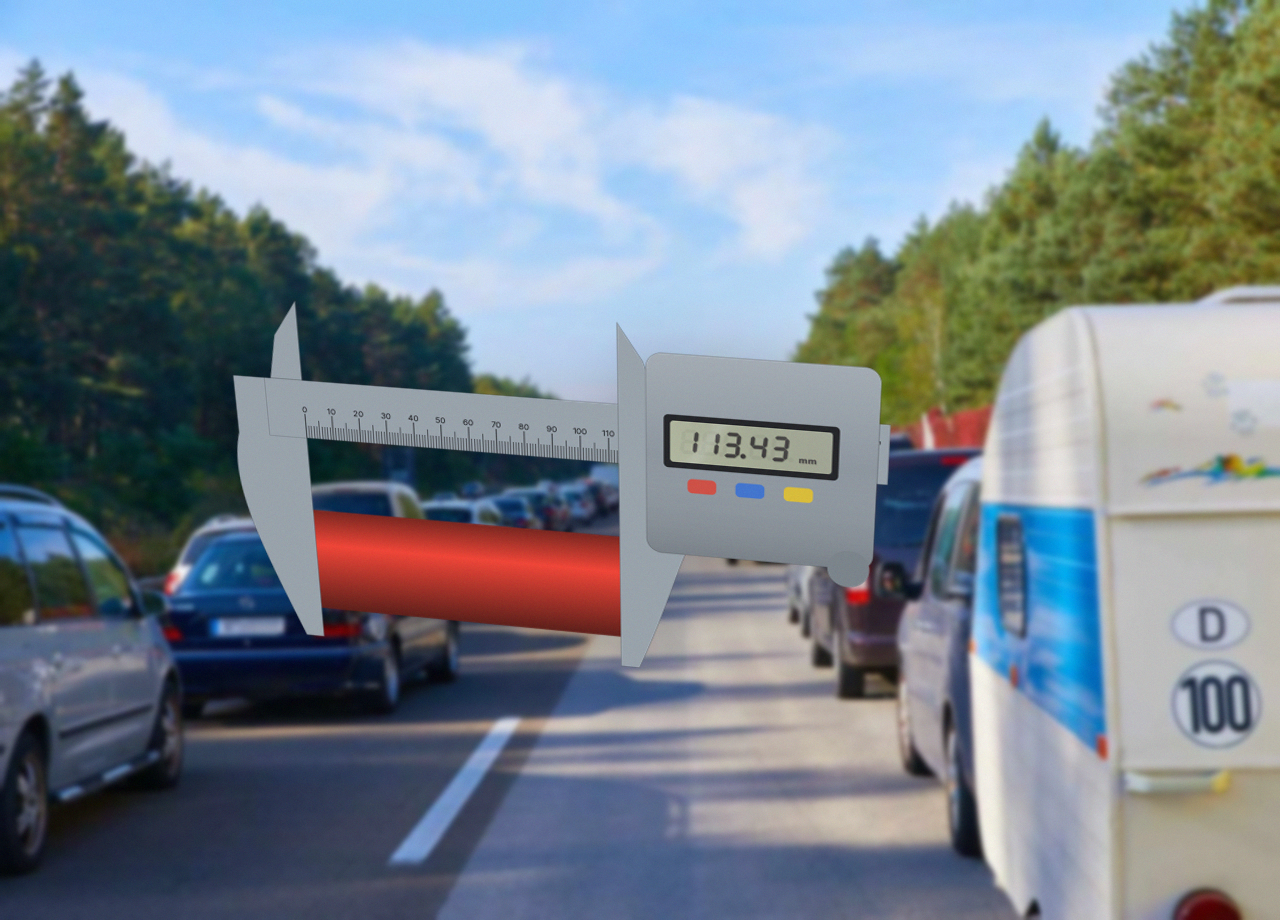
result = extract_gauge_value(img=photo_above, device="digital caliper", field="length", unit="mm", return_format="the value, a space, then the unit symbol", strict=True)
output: 113.43 mm
